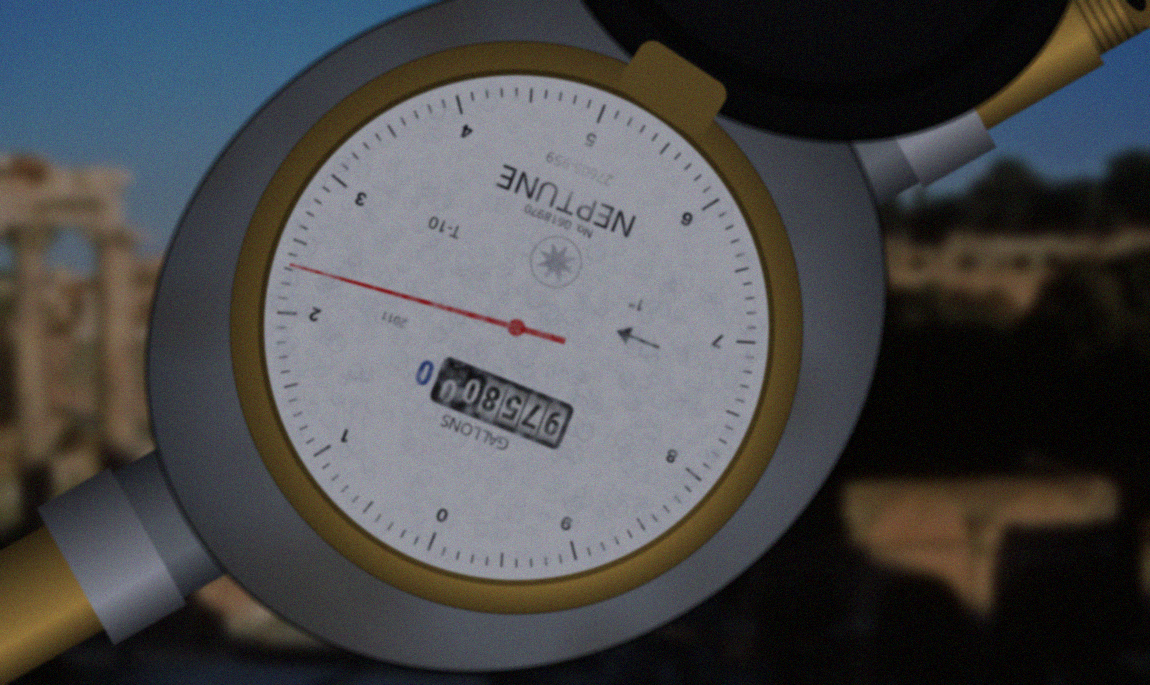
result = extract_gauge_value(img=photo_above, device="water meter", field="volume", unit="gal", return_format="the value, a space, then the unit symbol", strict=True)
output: 9758002.3 gal
